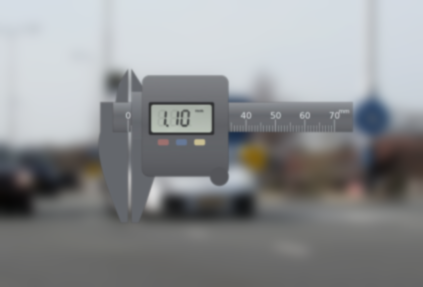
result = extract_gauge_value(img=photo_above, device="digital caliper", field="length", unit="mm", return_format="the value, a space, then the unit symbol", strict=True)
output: 1.10 mm
